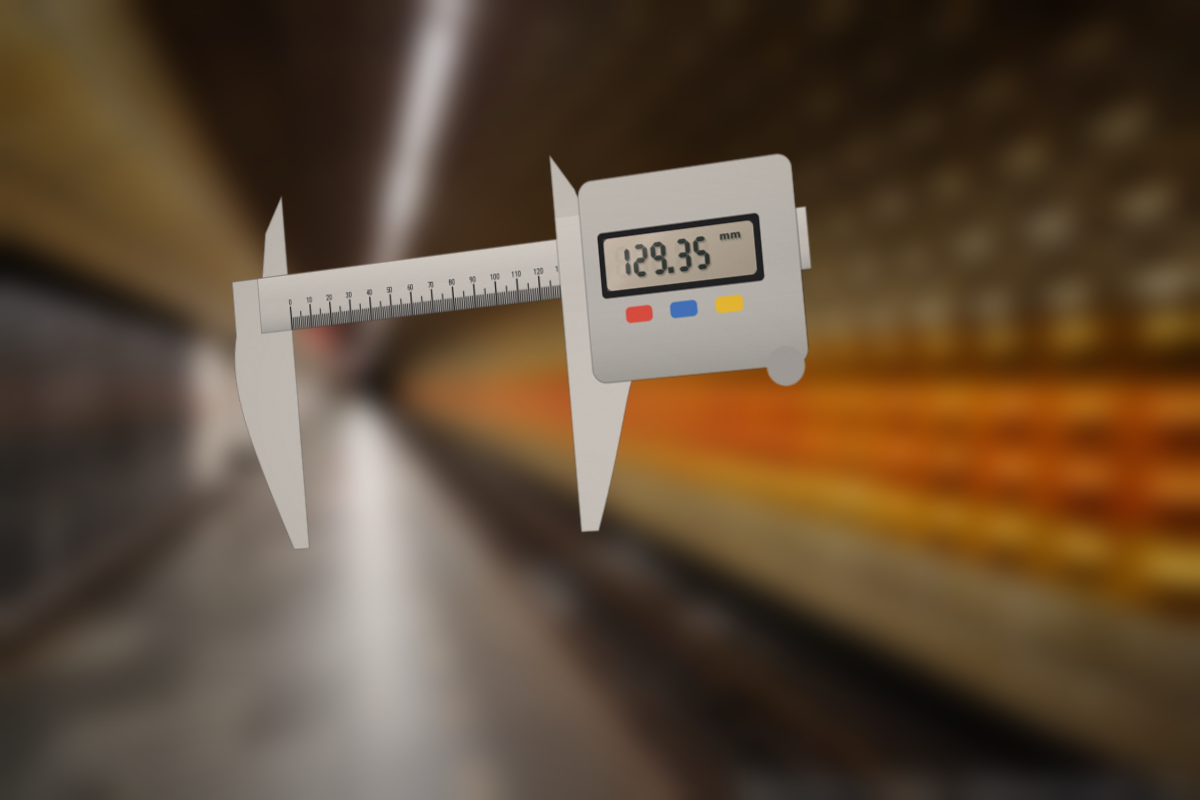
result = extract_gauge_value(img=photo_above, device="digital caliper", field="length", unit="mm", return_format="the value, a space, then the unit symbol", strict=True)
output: 129.35 mm
